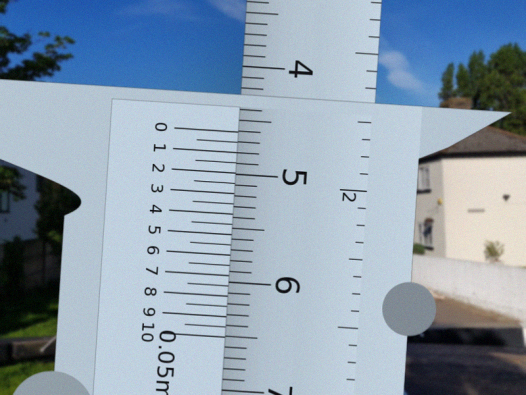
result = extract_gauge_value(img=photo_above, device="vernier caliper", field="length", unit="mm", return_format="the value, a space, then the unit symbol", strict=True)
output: 46.1 mm
